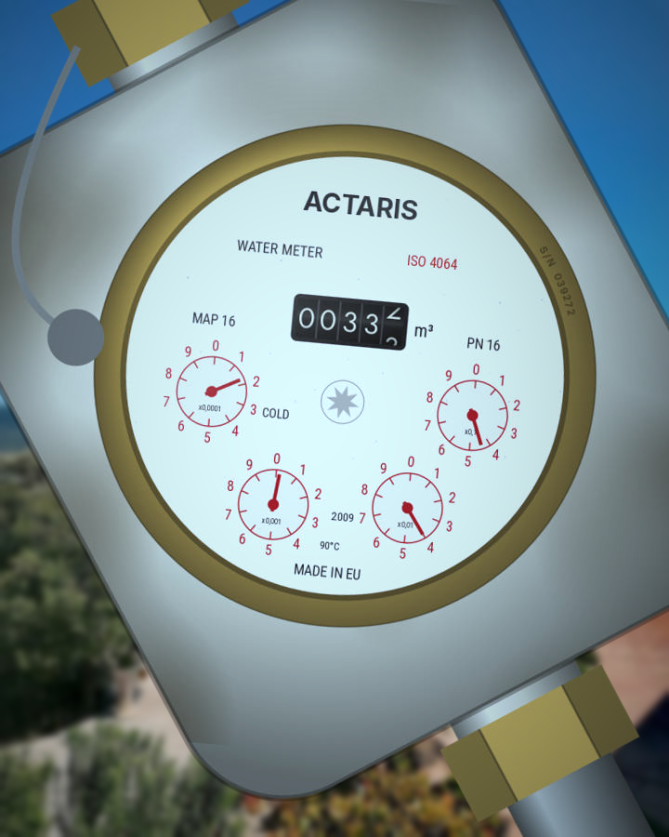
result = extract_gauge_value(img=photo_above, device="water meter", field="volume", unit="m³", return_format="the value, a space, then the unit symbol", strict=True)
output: 332.4401 m³
